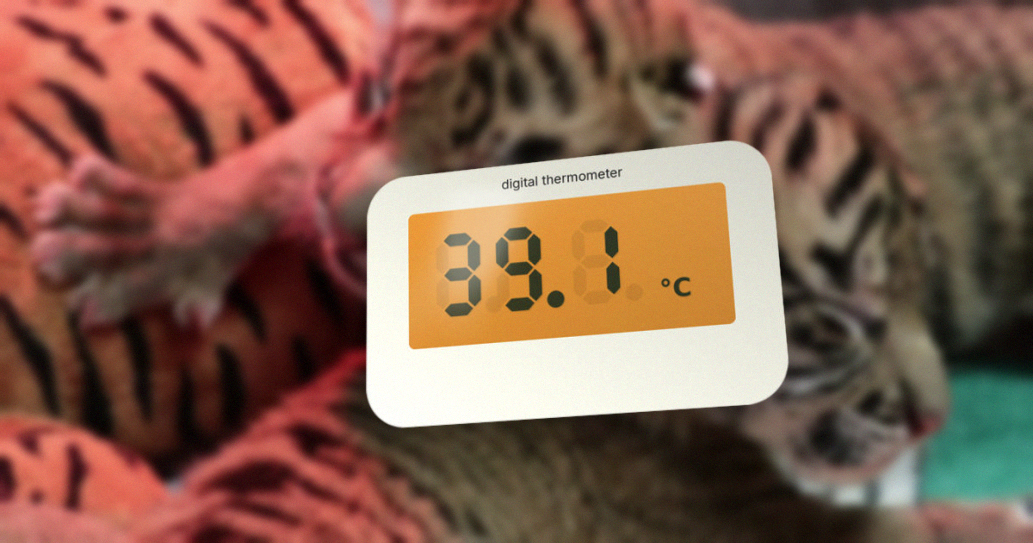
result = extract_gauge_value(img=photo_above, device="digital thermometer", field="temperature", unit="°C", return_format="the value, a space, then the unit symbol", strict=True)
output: 39.1 °C
